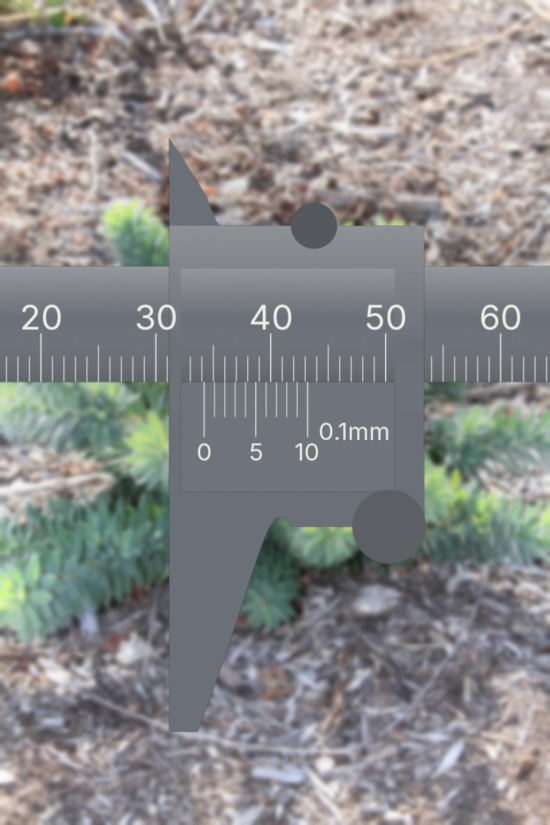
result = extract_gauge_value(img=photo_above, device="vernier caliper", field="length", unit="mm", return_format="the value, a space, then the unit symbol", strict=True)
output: 34.2 mm
